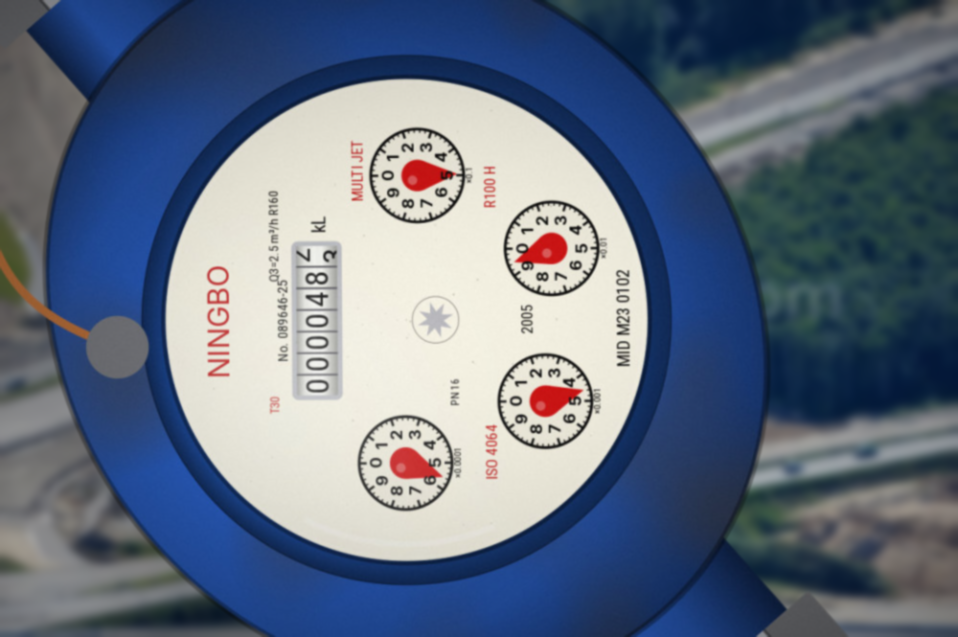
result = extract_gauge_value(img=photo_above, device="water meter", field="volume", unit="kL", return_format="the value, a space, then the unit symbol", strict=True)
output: 482.4945 kL
